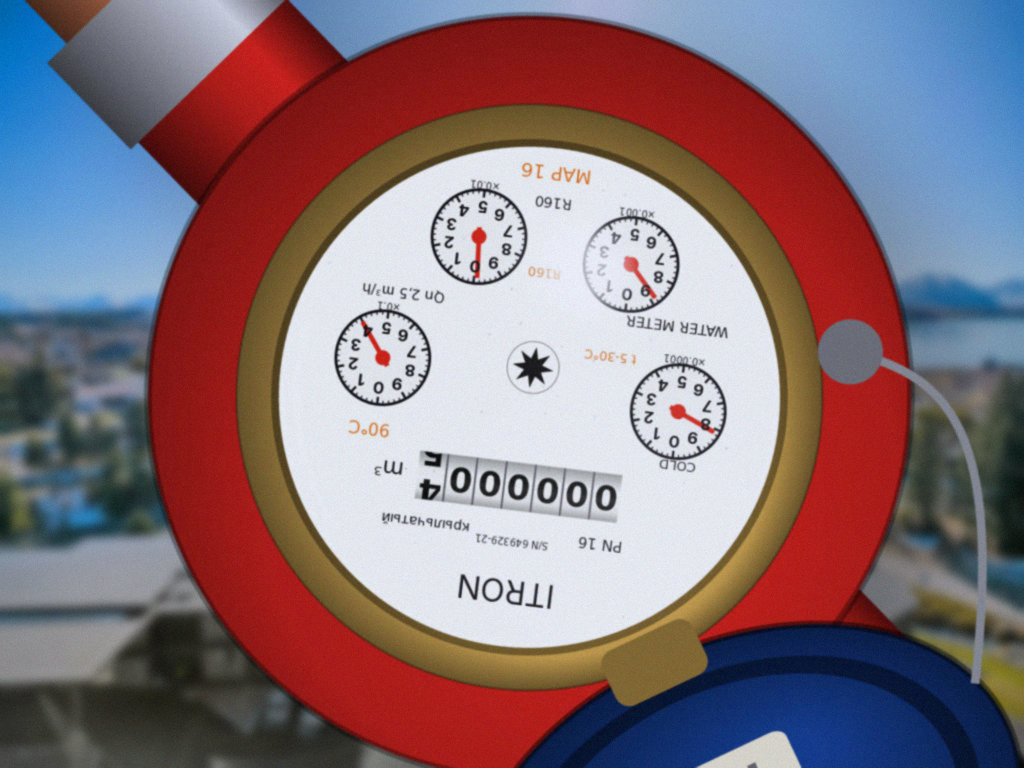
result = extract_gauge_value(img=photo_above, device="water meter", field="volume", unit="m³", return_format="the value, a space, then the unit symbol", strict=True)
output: 4.3988 m³
